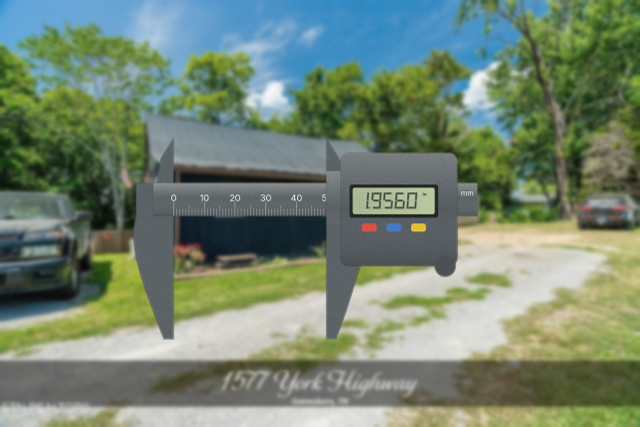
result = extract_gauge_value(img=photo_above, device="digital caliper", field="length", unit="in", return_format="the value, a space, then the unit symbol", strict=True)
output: 1.9560 in
